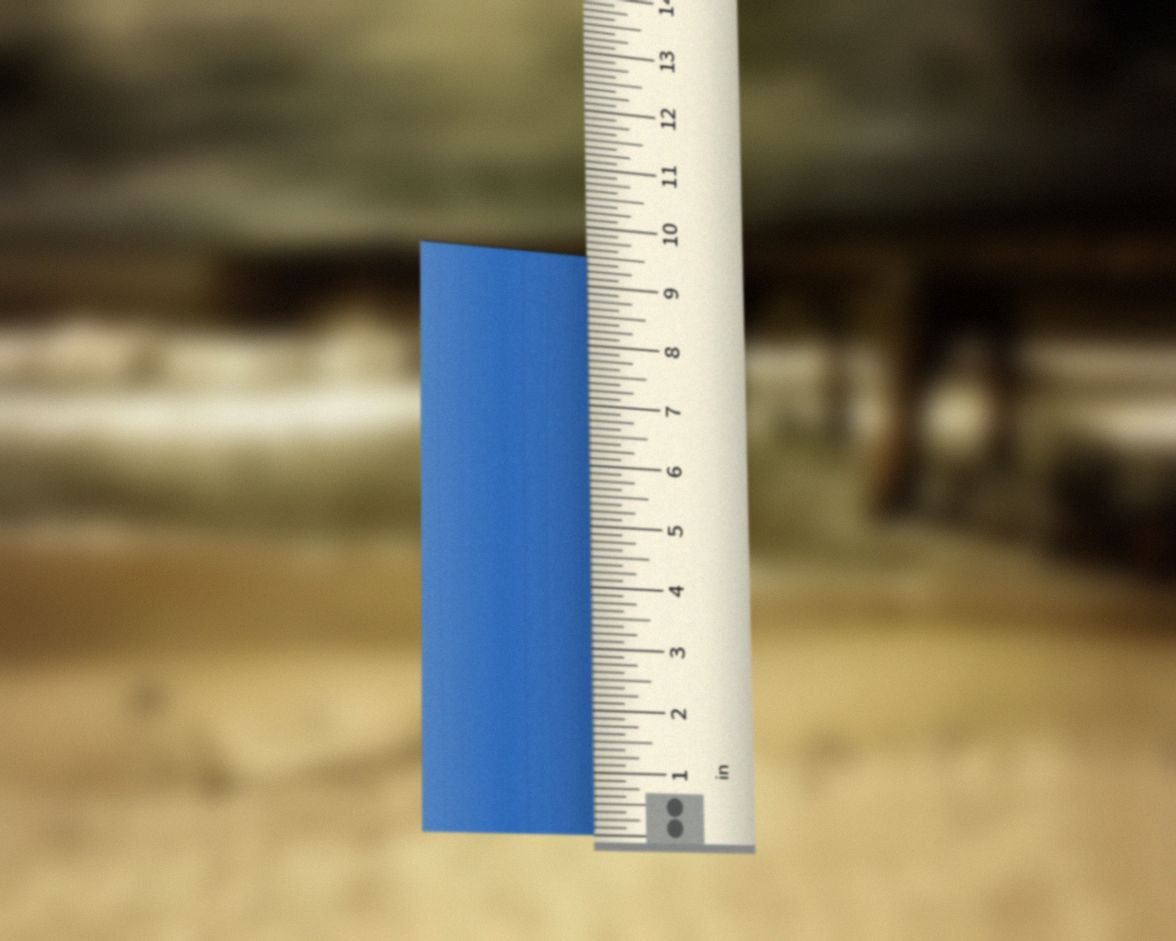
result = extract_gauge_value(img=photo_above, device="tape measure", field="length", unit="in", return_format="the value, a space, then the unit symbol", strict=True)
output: 9.5 in
